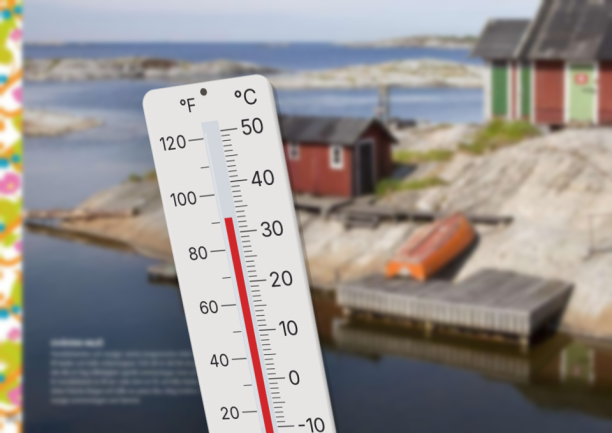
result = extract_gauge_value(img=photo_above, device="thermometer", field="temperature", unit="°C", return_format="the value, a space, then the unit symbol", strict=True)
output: 33 °C
